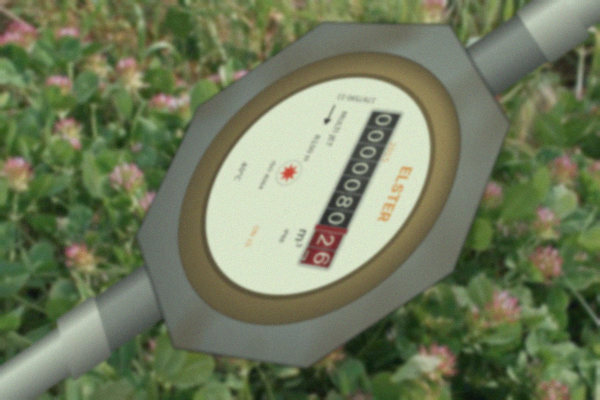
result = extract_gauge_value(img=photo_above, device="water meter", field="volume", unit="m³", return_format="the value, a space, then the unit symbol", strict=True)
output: 80.26 m³
